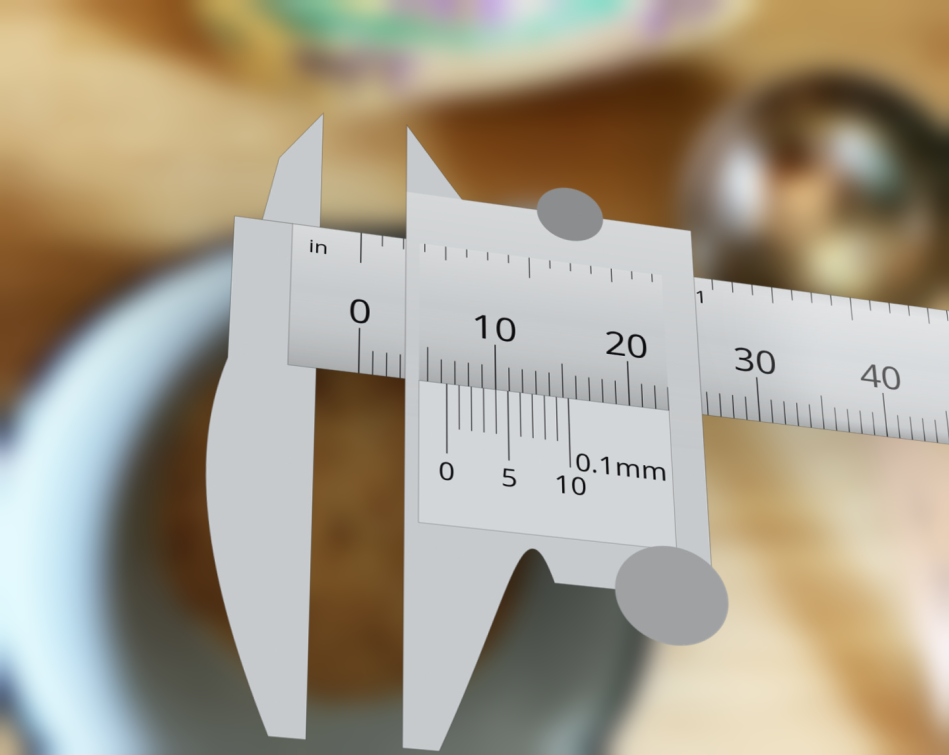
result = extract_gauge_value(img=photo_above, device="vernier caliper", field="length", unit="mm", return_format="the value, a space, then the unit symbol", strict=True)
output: 6.4 mm
